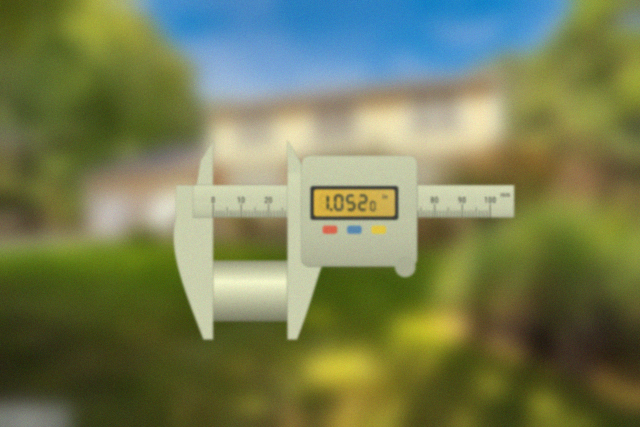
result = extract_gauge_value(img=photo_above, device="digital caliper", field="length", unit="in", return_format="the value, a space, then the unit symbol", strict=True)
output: 1.0520 in
